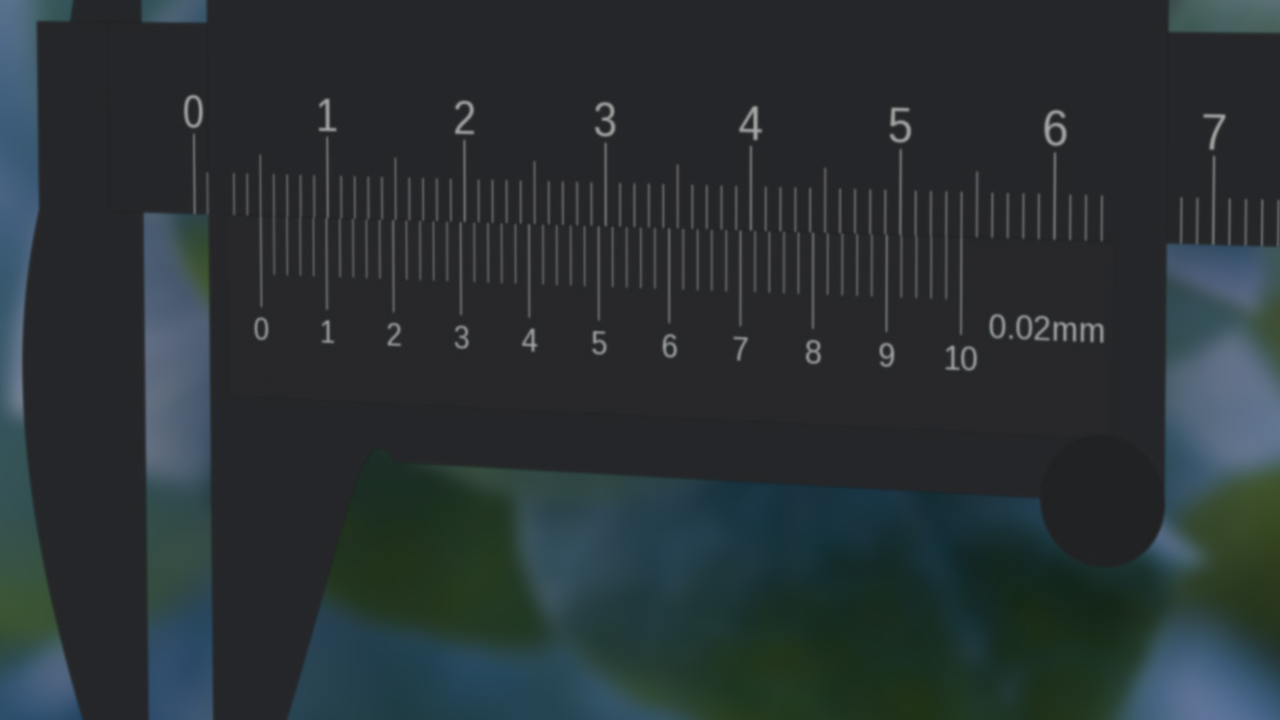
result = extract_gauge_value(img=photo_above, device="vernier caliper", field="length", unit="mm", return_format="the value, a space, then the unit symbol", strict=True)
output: 5.0 mm
